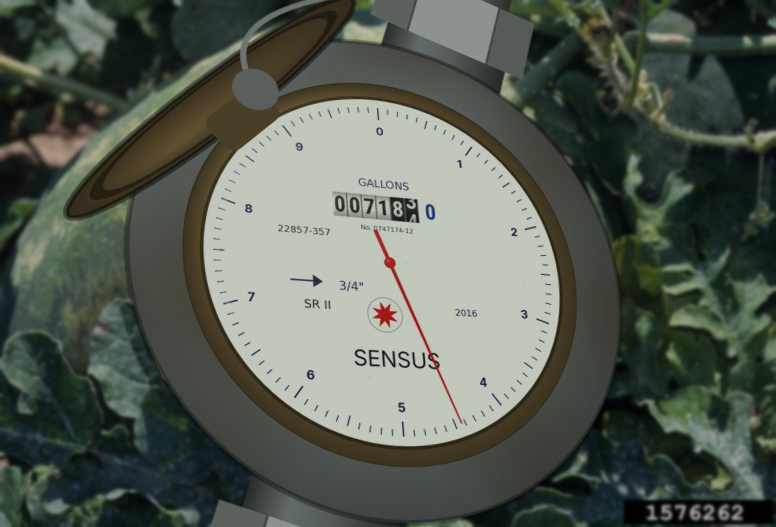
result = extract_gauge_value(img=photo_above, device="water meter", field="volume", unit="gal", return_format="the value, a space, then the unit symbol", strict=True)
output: 71834.4 gal
